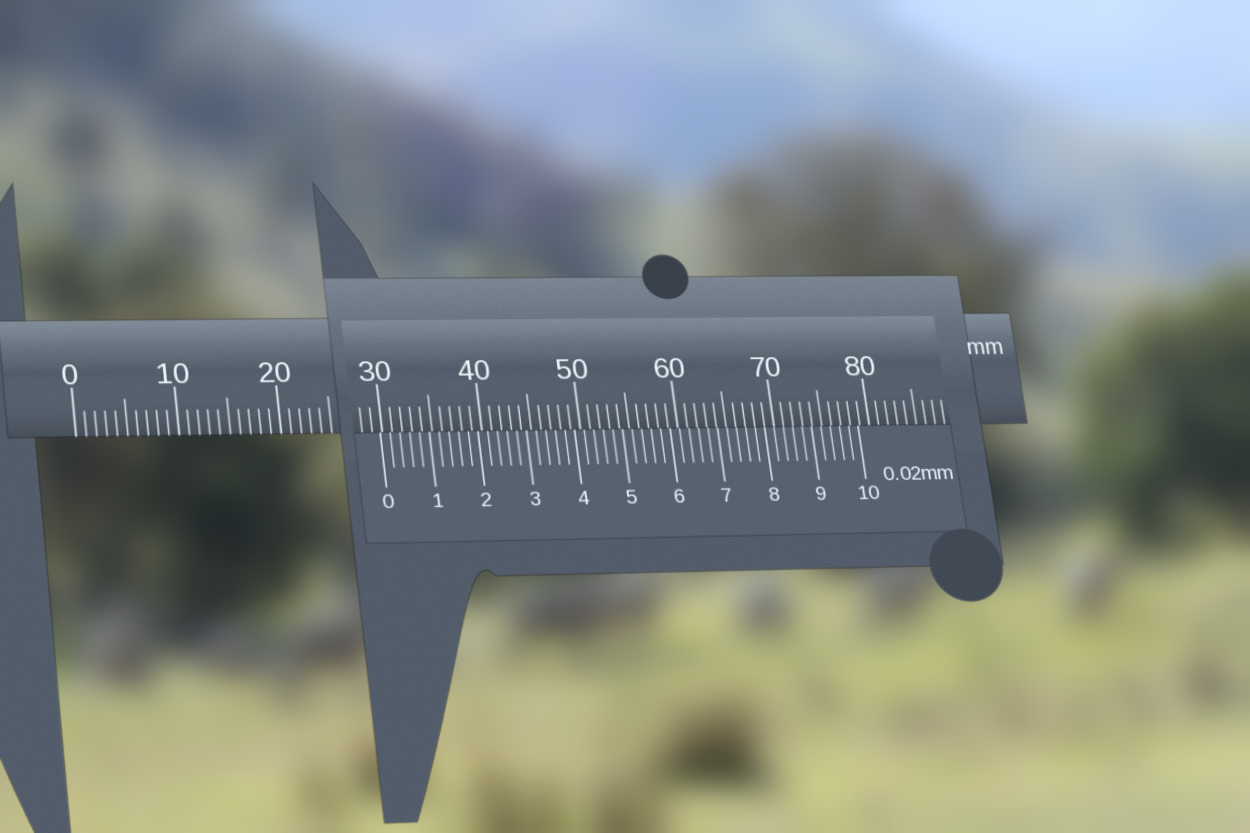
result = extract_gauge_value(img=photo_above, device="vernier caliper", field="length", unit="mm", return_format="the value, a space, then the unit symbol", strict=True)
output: 29.8 mm
